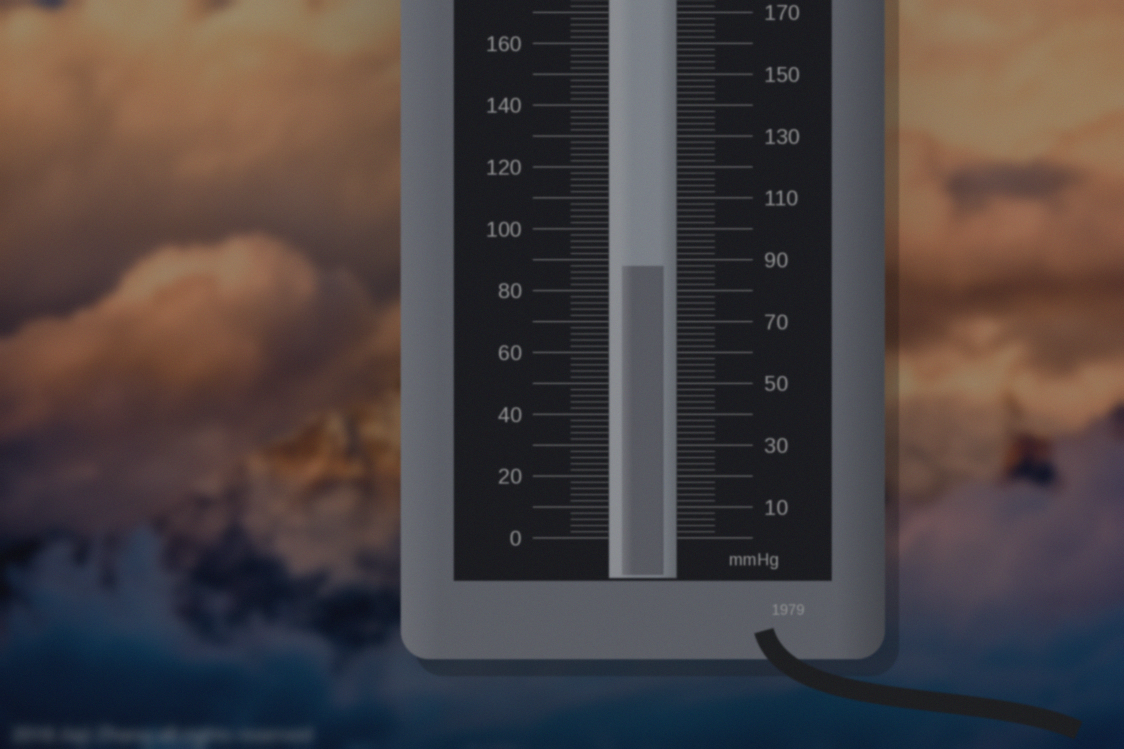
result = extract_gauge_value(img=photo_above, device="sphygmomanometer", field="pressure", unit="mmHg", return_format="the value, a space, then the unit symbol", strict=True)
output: 88 mmHg
